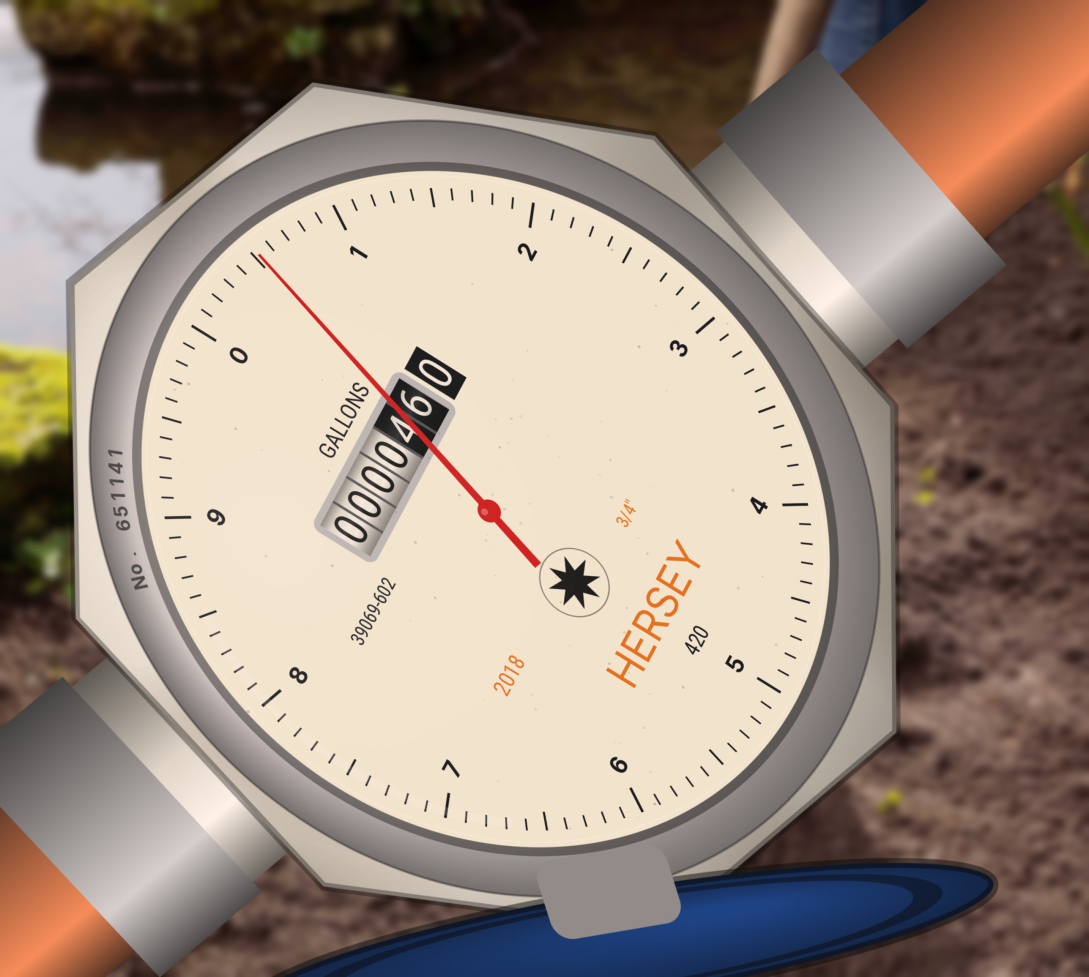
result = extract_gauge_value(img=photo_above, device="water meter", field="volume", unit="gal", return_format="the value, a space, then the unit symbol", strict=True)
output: 460.5 gal
